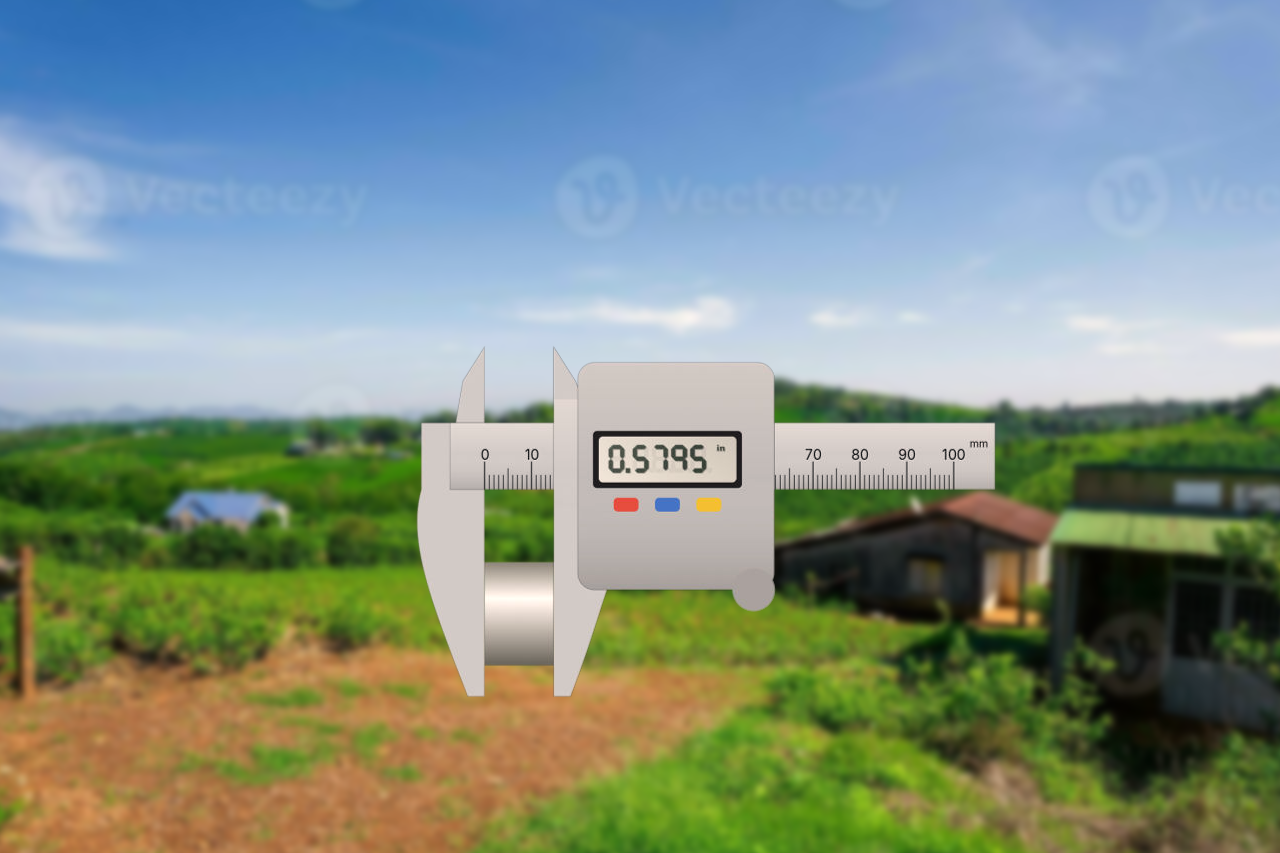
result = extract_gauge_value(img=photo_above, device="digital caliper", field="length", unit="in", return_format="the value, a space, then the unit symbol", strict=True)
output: 0.5795 in
